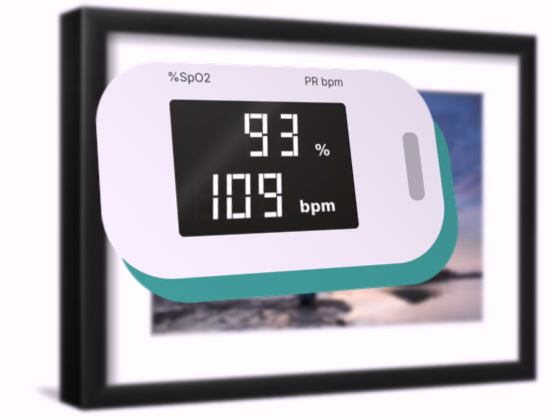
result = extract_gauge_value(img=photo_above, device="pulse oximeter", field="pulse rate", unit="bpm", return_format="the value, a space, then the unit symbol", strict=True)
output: 109 bpm
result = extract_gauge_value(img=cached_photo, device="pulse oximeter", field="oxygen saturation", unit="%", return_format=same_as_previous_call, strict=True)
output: 93 %
